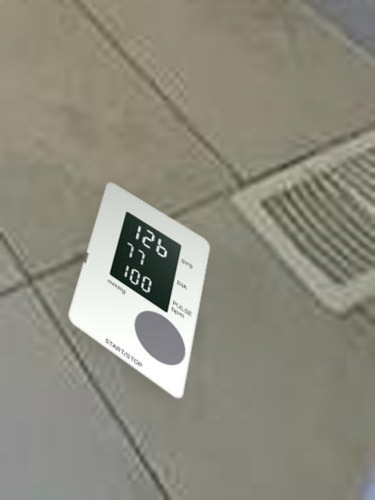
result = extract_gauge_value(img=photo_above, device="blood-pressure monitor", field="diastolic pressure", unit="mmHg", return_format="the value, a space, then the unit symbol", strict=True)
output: 77 mmHg
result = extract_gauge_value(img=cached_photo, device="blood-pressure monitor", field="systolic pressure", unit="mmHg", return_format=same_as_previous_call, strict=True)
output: 126 mmHg
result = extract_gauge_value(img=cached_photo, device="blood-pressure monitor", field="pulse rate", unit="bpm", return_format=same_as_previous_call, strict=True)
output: 100 bpm
